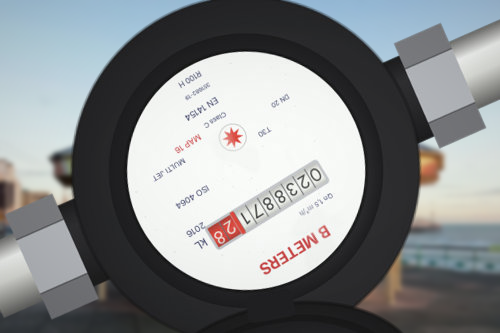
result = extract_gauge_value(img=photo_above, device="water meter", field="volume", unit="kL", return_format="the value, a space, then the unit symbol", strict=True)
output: 238871.28 kL
